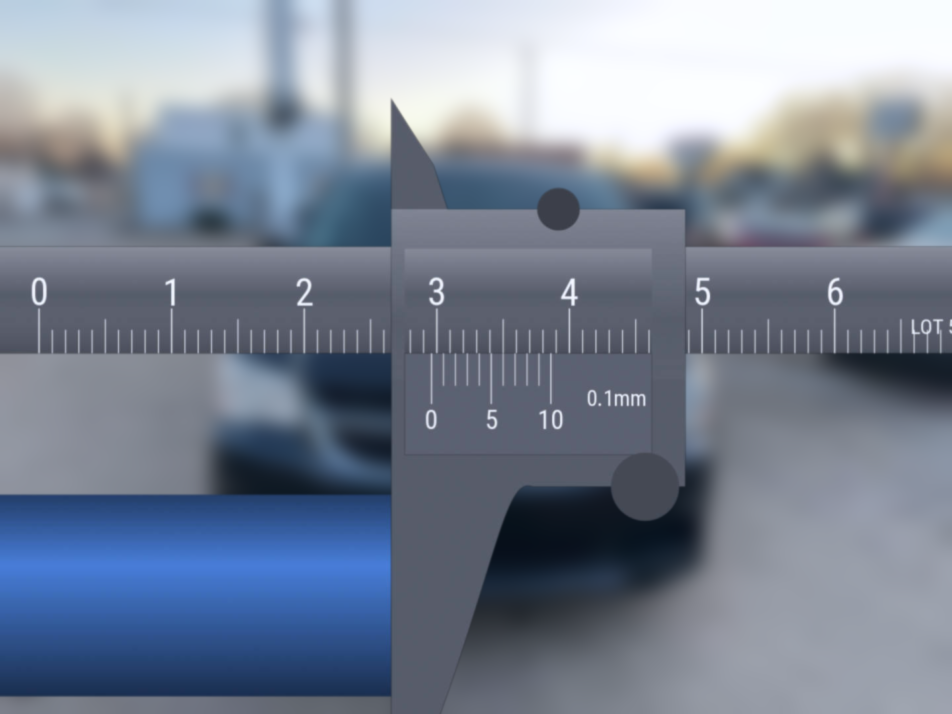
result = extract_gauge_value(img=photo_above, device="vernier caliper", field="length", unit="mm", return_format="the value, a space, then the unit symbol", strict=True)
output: 29.6 mm
